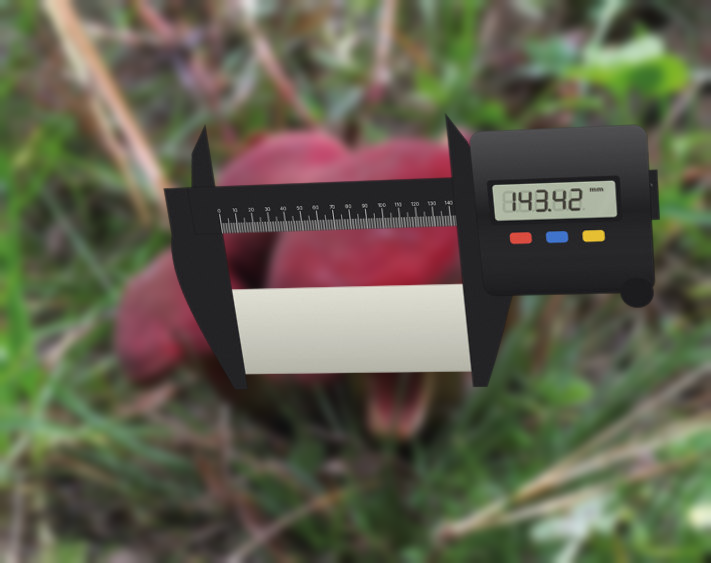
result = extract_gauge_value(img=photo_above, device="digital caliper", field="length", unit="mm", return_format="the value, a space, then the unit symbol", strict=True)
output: 143.42 mm
